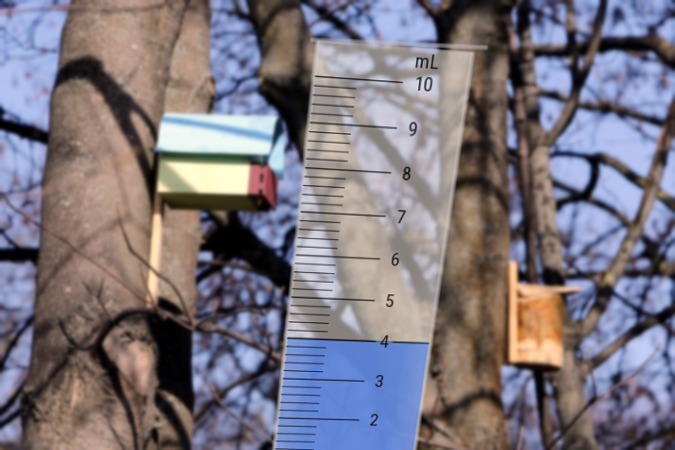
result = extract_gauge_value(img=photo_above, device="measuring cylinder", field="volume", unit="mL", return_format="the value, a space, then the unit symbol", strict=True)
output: 4 mL
